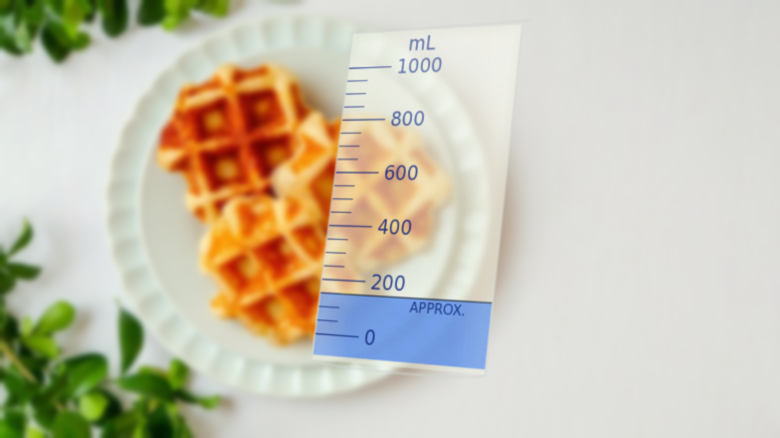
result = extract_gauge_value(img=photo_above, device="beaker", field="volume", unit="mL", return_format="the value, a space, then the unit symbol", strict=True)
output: 150 mL
